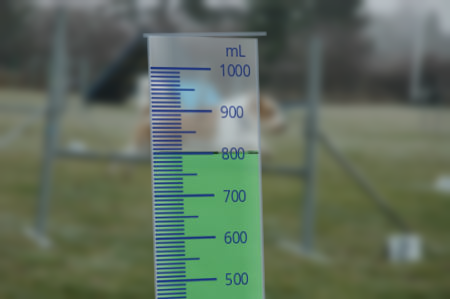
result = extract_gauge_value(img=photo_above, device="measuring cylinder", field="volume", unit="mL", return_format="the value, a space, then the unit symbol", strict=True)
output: 800 mL
